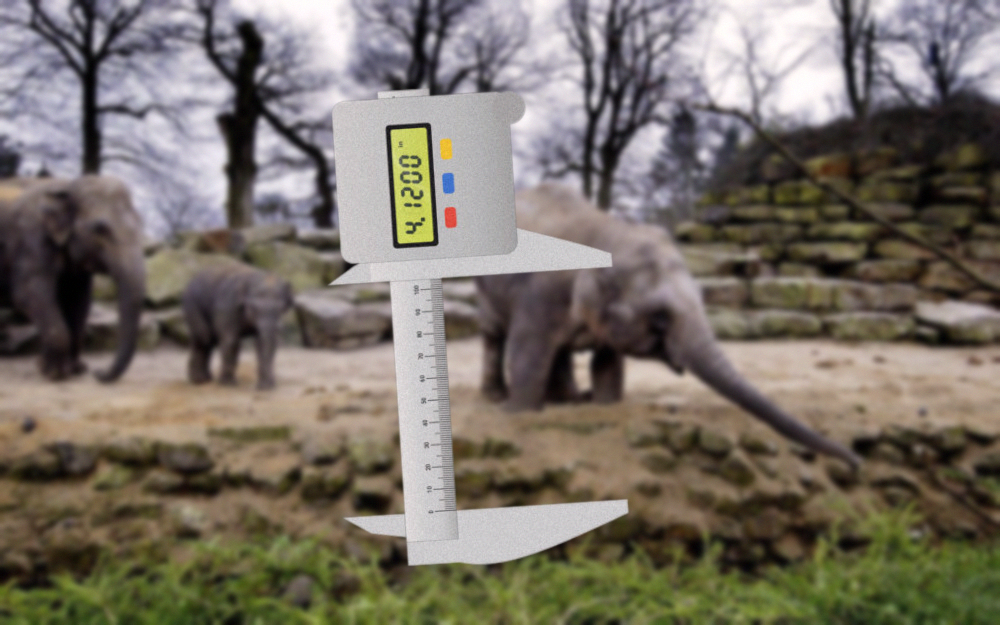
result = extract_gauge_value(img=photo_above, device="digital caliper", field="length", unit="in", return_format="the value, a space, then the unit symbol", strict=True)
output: 4.1200 in
